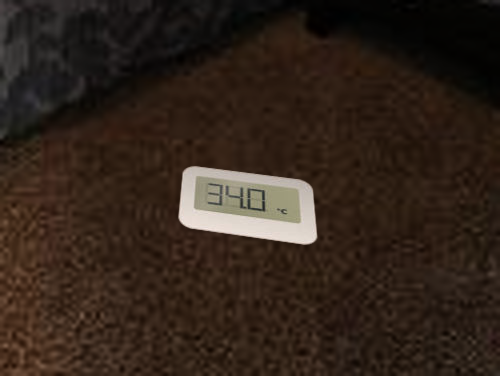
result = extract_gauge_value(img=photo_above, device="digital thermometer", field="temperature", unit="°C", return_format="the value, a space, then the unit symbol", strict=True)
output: 34.0 °C
